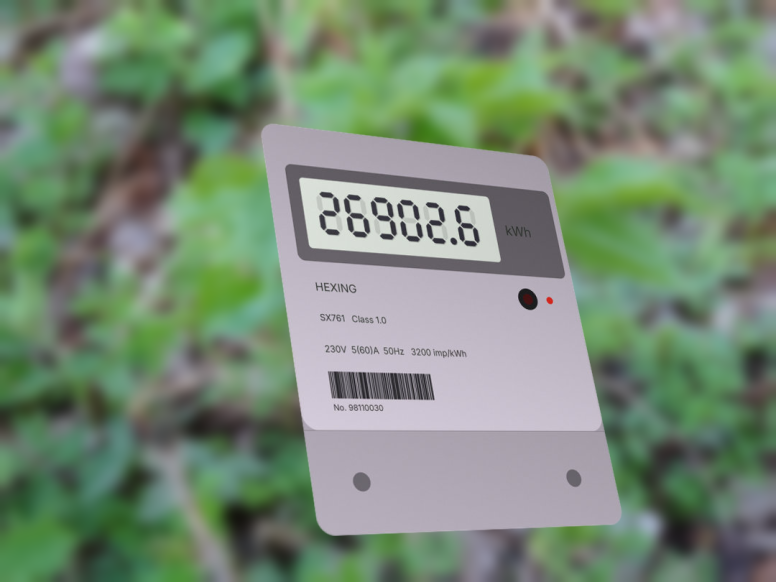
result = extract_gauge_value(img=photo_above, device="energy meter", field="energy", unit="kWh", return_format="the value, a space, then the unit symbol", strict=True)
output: 26902.6 kWh
